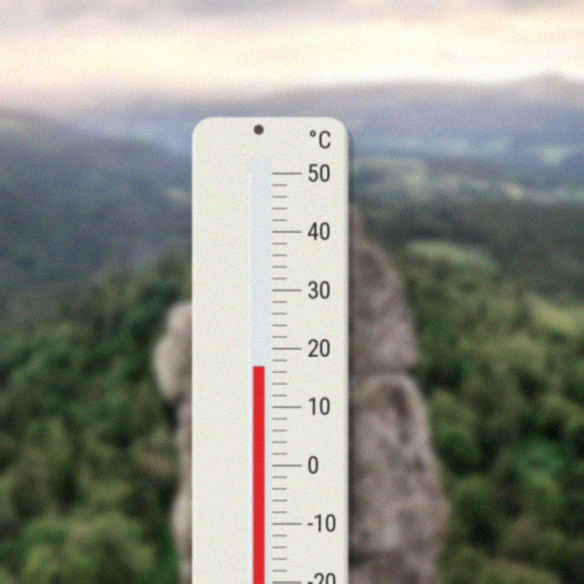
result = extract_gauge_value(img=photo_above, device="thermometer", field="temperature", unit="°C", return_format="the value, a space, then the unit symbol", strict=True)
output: 17 °C
